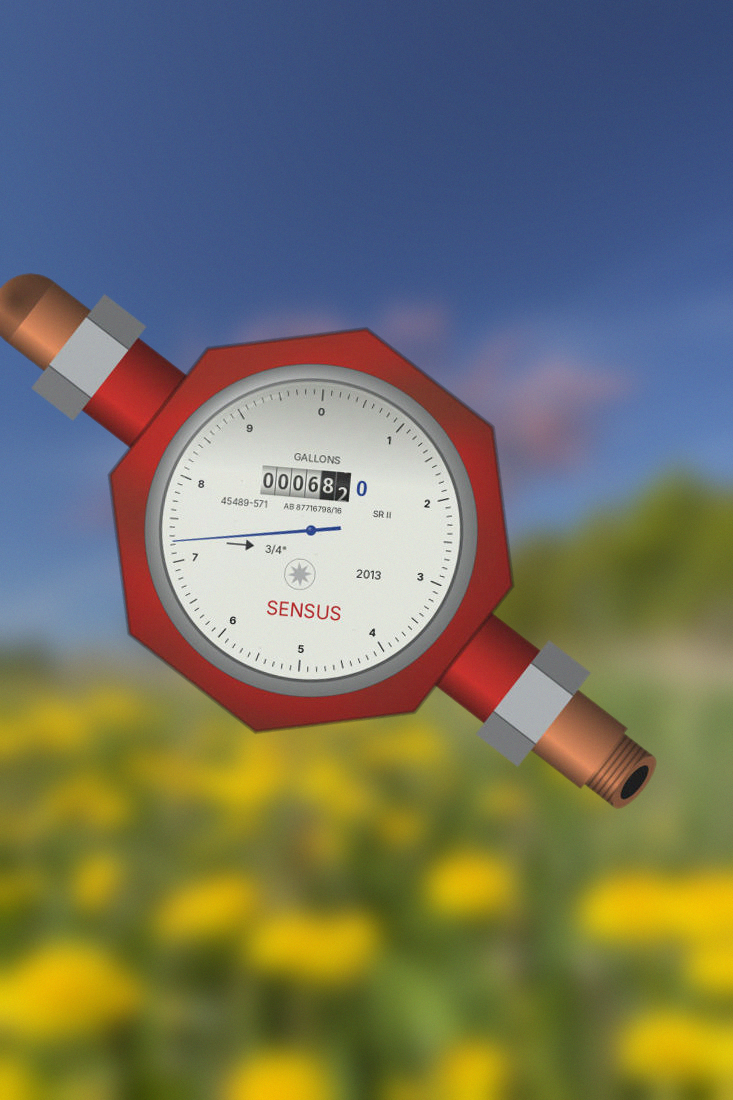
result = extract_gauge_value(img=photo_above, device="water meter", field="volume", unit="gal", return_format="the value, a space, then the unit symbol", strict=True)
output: 6817.2 gal
